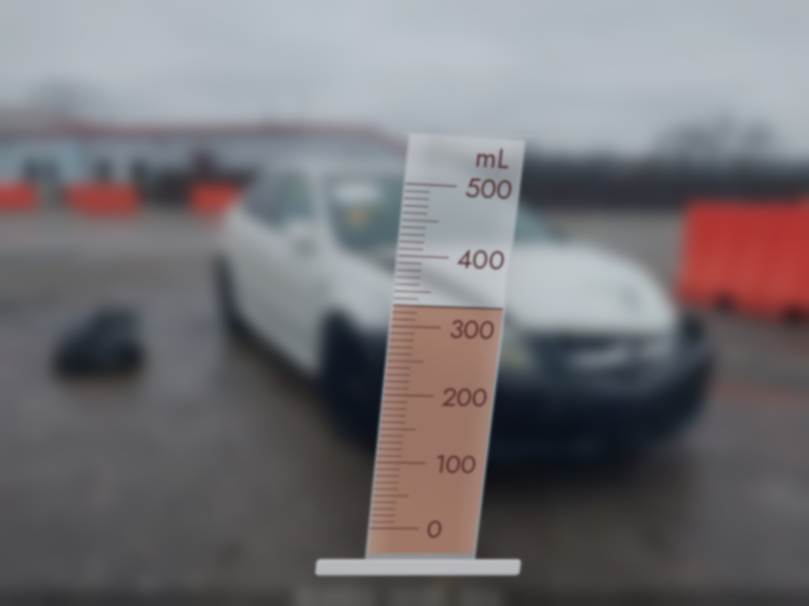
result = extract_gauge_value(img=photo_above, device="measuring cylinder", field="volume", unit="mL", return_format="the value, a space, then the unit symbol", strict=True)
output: 330 mL
